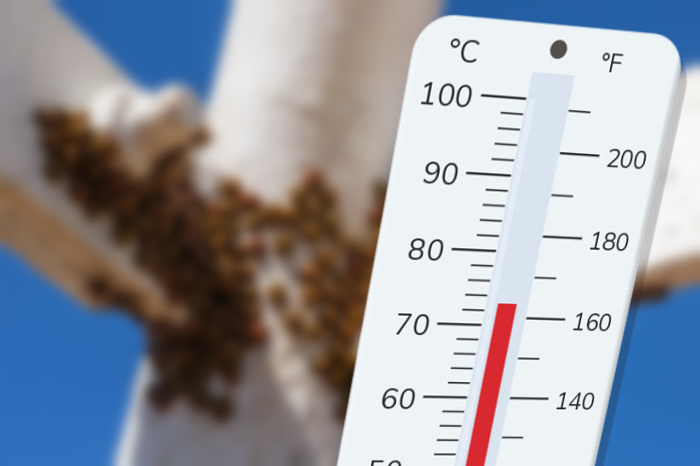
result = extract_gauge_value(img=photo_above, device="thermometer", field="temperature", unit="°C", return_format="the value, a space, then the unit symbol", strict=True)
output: 73 °C
